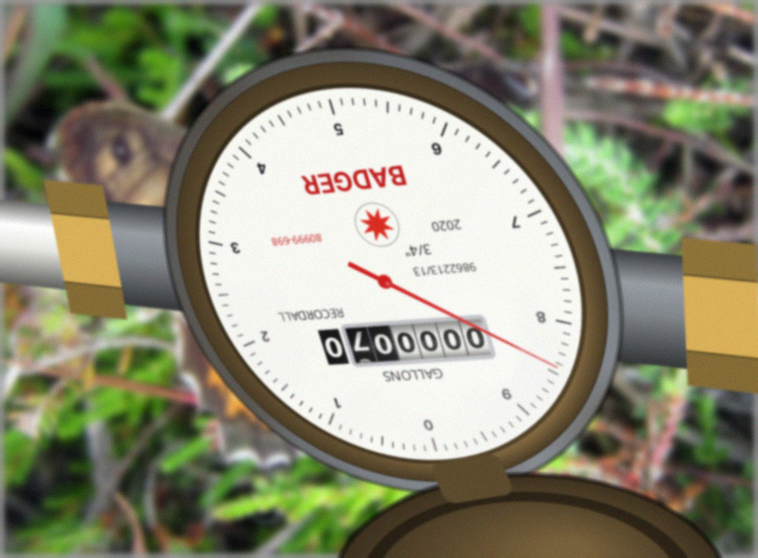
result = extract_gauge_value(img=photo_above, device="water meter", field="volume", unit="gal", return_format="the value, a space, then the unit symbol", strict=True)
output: 68.4 gal
